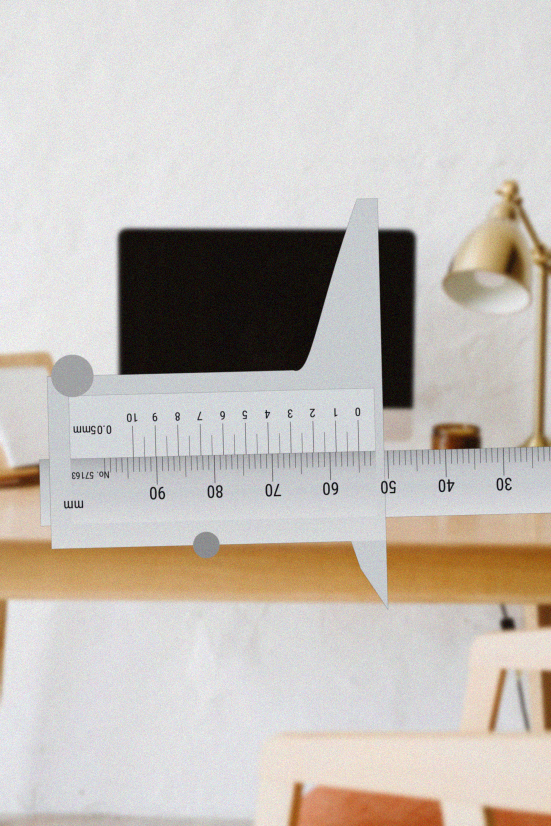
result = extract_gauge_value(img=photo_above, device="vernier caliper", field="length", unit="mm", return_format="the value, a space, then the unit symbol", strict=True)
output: 55.0 mm
